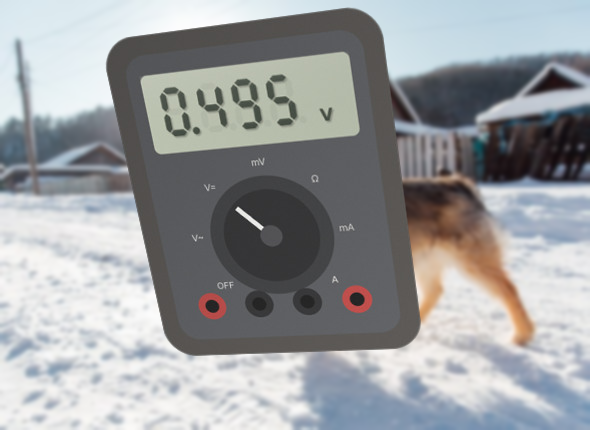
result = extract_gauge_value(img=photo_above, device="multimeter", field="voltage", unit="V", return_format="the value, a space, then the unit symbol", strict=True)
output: 0.495 V
